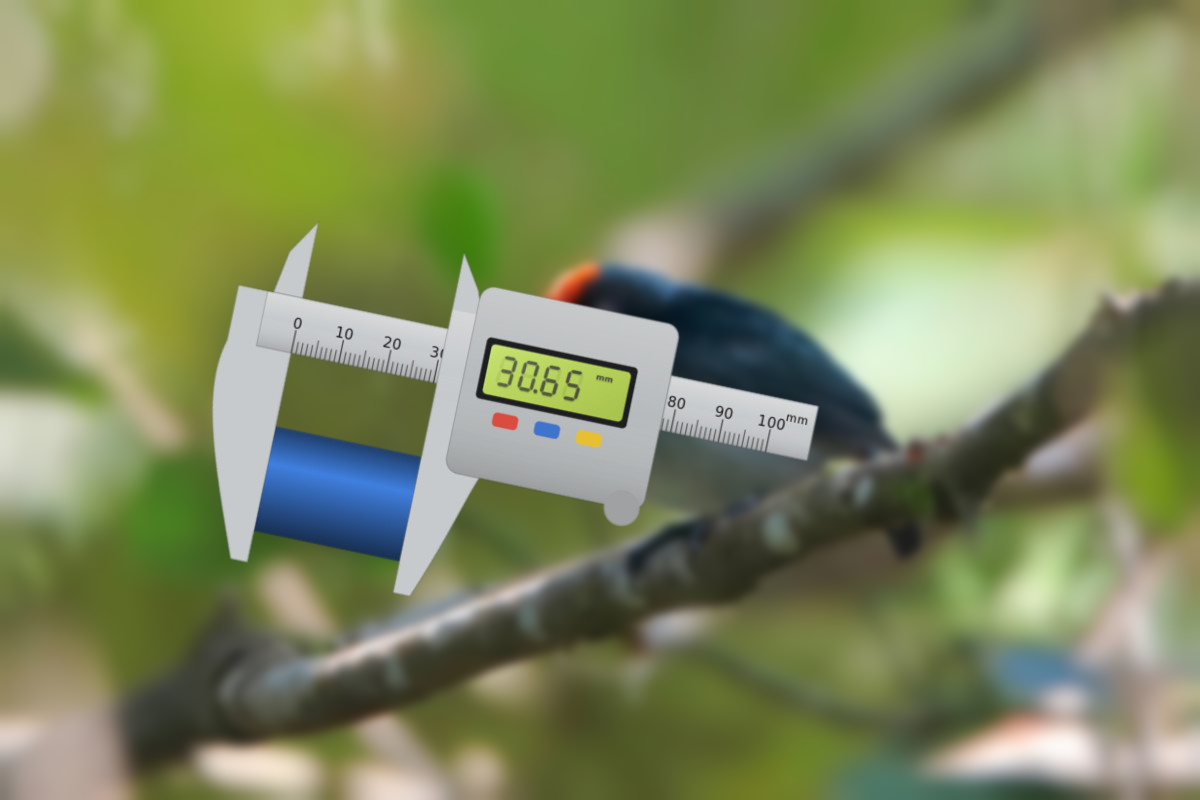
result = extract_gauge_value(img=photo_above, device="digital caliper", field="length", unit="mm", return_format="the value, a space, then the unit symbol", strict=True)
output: 30.65 mm
